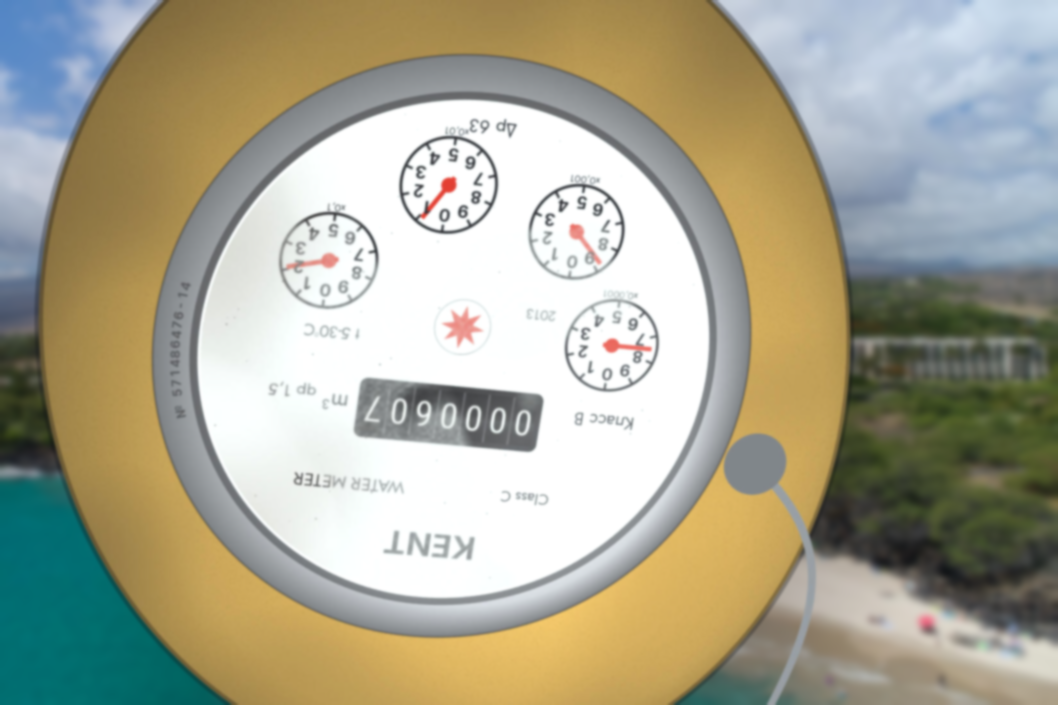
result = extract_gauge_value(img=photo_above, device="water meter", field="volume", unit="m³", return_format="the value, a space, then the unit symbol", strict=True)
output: 607.2087 m³
